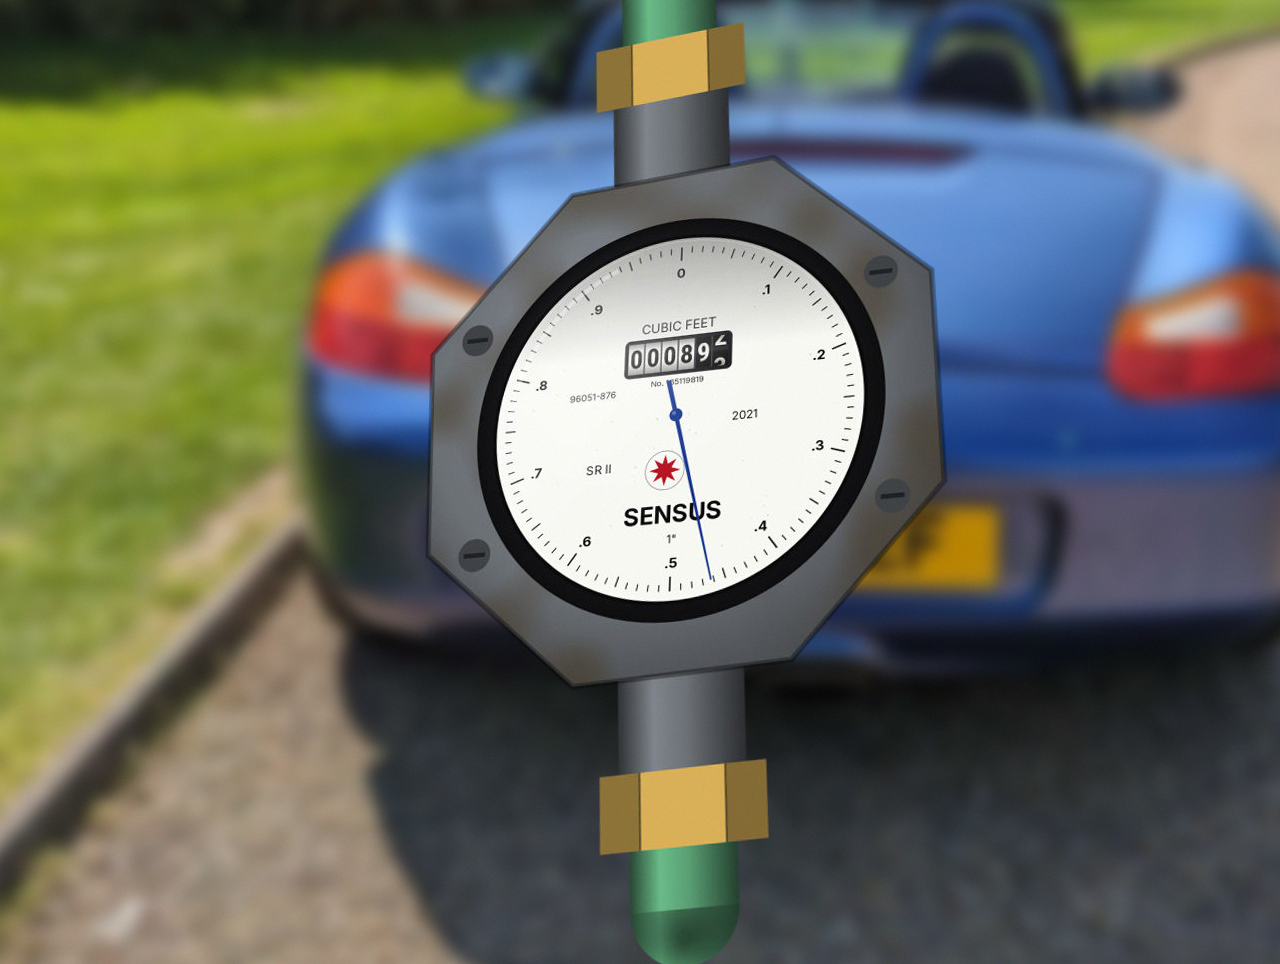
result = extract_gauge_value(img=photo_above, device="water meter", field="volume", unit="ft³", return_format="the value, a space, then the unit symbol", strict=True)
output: 892.46 ft³
